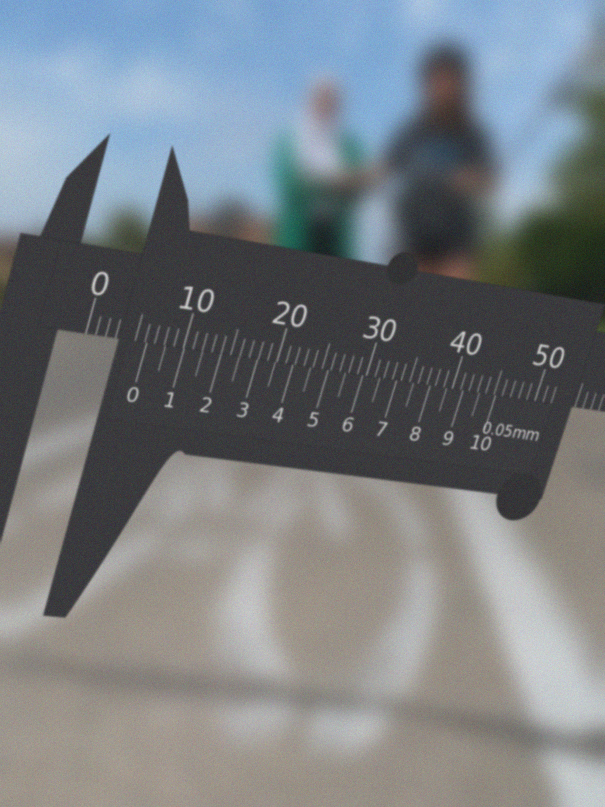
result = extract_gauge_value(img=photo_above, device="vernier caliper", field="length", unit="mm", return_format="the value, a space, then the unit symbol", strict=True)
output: 6.2 mm
